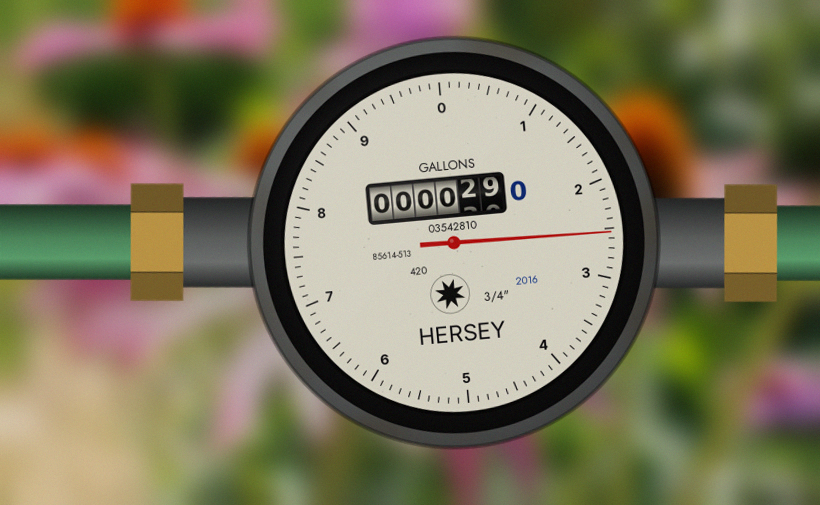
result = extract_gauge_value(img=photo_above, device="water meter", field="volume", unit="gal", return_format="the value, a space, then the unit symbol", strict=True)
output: 292.5 gal
